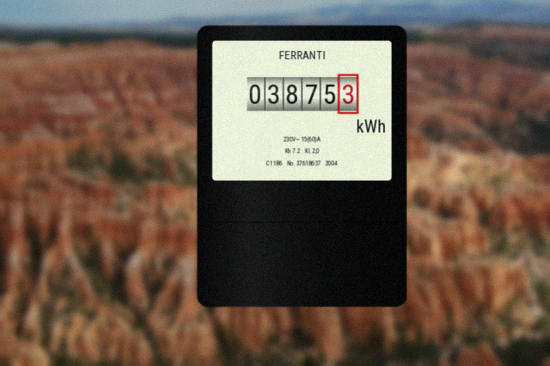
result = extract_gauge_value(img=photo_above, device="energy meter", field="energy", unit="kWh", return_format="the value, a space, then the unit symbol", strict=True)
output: 3875.3 kWh
